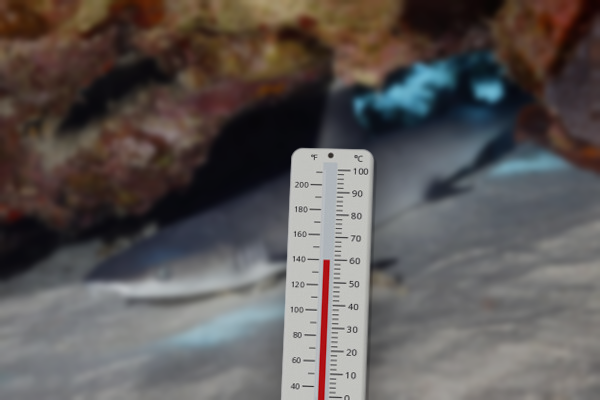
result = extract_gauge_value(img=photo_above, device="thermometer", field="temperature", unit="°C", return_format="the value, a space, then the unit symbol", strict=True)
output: 60 °C
